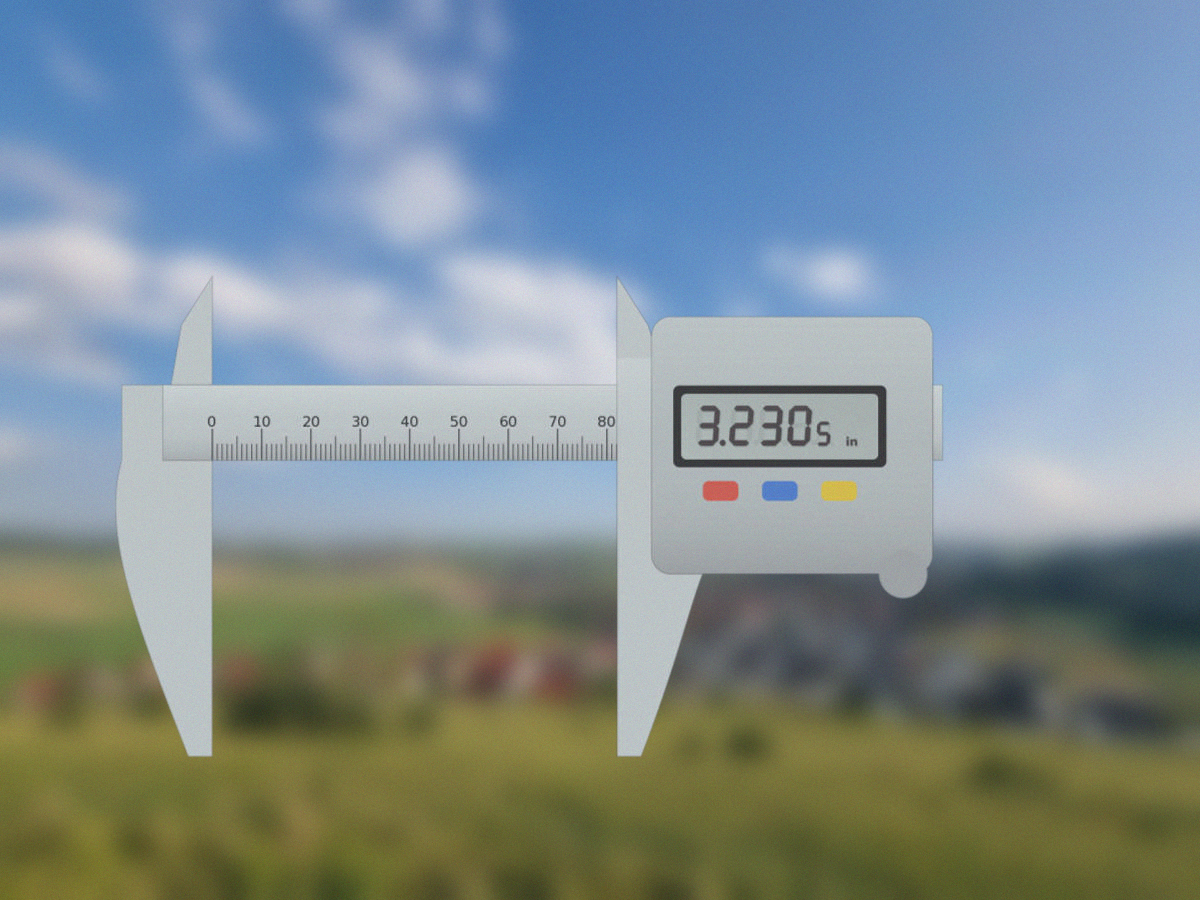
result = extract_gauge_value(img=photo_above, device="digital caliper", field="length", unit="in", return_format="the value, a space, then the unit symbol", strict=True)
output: 3.2305 in
